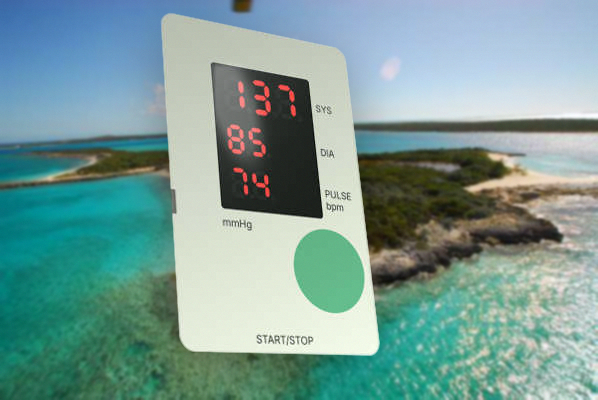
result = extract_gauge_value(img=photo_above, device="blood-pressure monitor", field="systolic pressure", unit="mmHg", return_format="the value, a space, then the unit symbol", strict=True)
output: 137 mmHg
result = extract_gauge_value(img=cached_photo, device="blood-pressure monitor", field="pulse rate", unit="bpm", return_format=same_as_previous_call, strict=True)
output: 74 bpm
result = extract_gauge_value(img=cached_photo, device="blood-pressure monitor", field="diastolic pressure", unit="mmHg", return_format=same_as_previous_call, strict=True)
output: 85 mmHg
